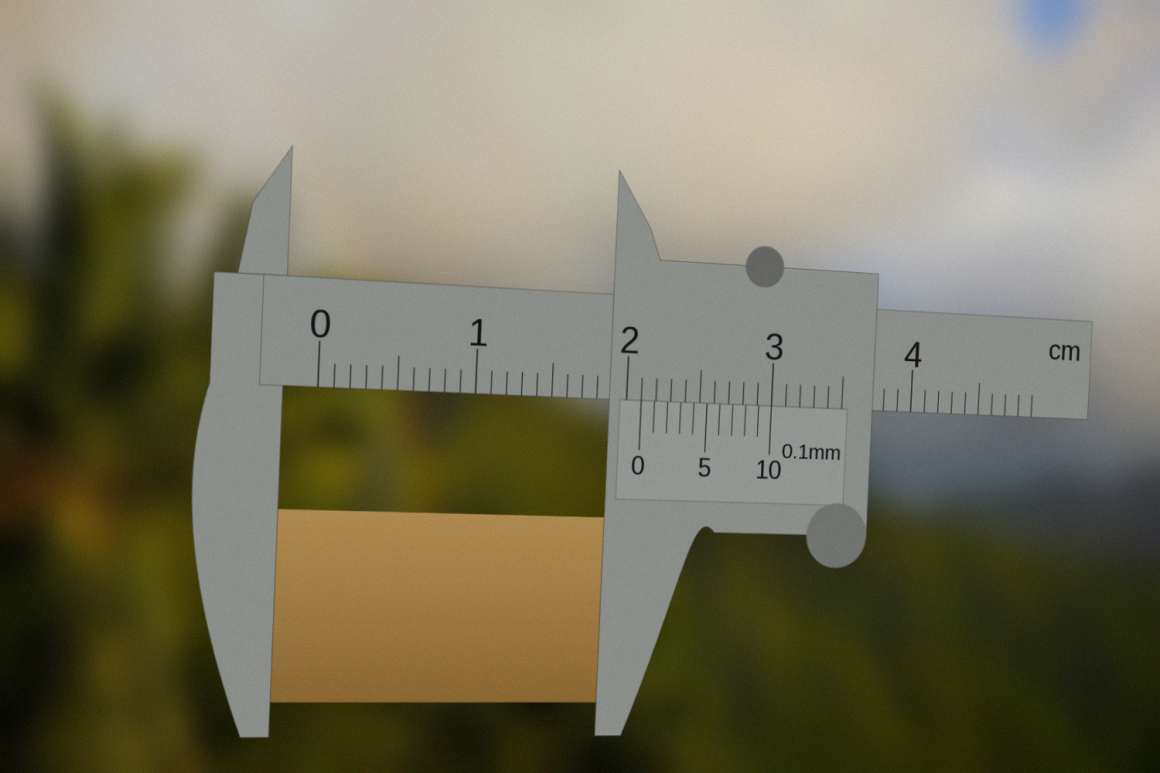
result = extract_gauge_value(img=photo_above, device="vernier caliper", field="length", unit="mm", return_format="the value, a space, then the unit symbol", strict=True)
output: 21.0 mm
